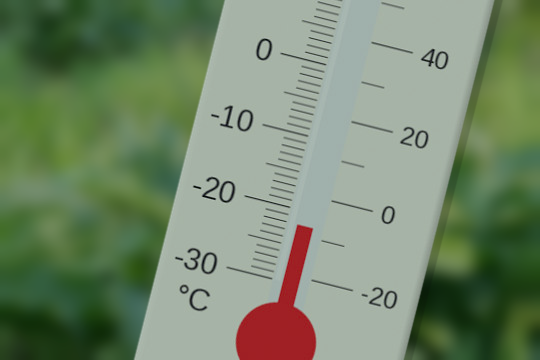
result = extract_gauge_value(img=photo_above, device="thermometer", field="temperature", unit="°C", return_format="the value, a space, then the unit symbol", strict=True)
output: -22 °C
